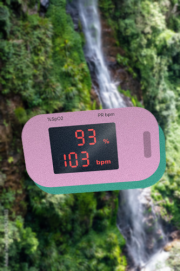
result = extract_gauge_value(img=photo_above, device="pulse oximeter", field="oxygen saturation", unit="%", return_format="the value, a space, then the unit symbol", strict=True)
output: 93 %
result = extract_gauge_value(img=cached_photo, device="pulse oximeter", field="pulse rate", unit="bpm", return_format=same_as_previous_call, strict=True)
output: 103 bpm
